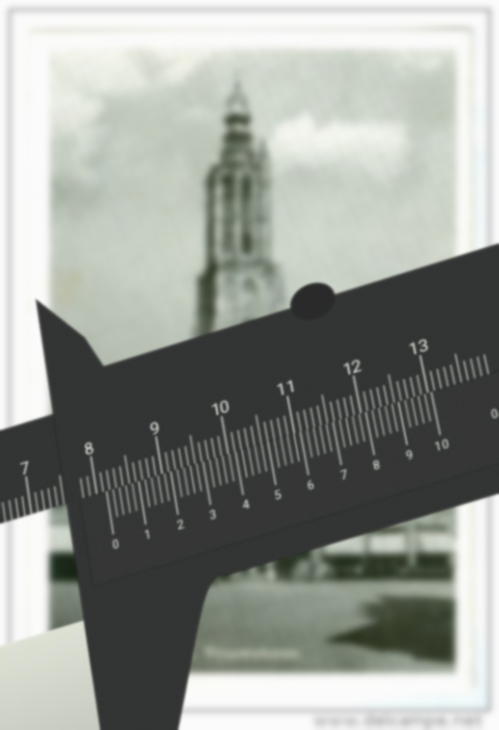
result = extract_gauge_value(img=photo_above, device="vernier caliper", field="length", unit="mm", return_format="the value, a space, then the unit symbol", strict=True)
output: 81.5 mm
